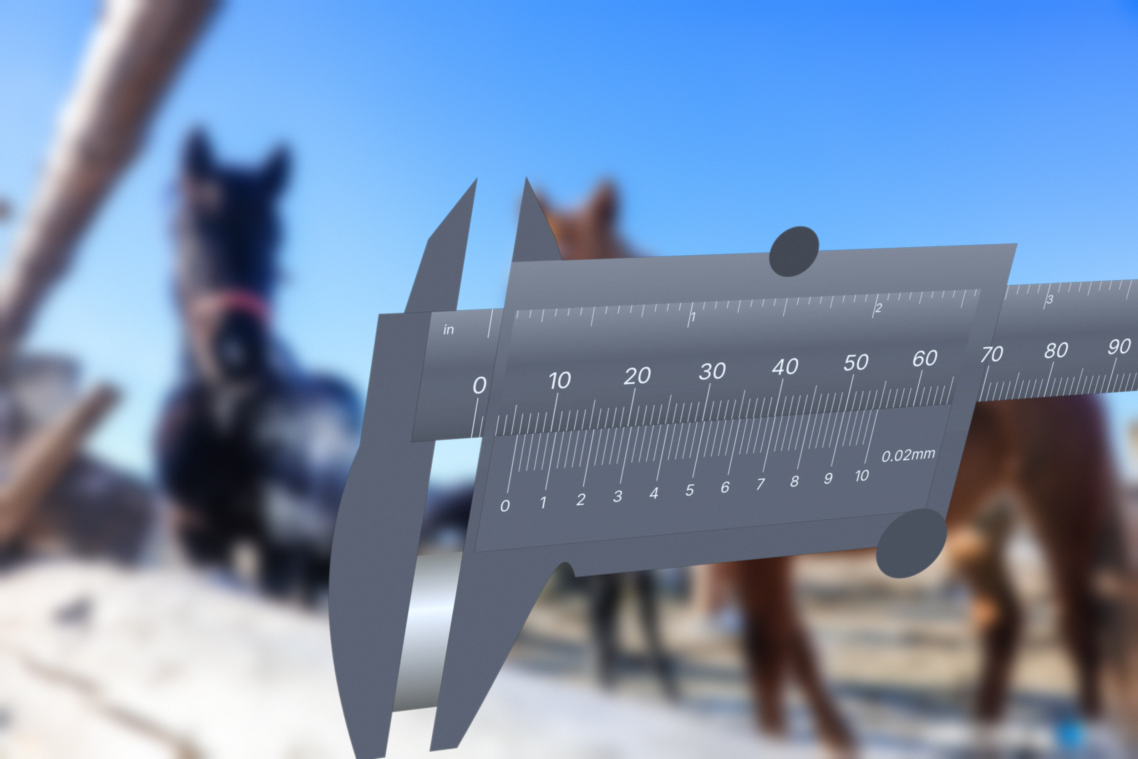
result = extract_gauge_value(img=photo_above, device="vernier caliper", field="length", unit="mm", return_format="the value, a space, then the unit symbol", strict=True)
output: 5.8 mm
